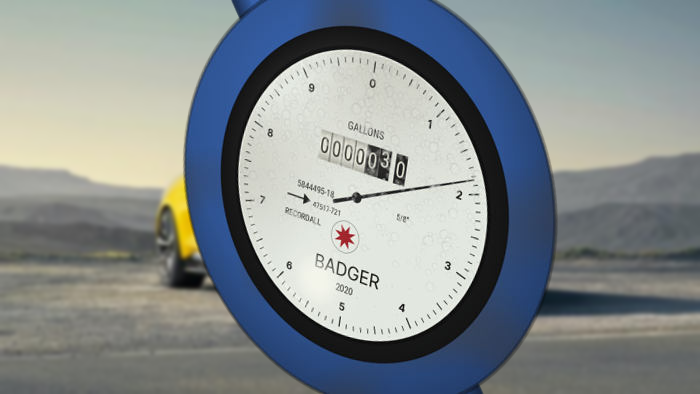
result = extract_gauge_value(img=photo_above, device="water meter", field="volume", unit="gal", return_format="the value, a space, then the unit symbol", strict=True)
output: 31.8 gal
